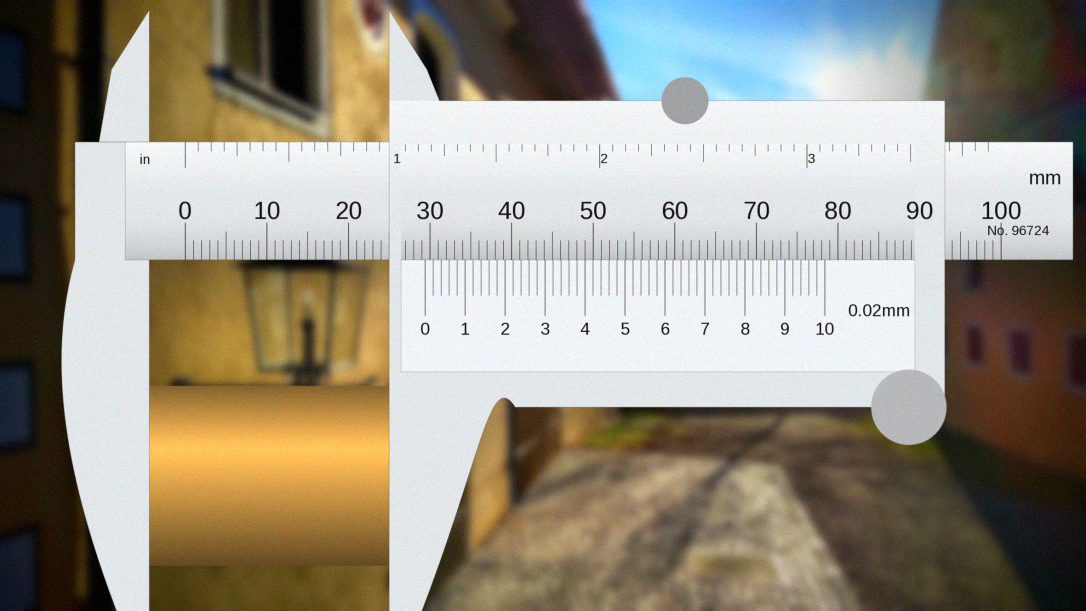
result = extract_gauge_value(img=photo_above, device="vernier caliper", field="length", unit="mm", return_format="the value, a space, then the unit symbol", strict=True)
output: 29.4 mm
